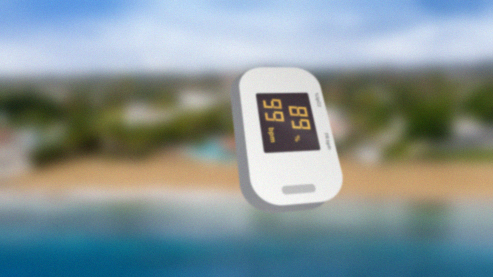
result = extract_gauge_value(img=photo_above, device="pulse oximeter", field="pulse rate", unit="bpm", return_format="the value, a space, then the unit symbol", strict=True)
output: 99 bpm
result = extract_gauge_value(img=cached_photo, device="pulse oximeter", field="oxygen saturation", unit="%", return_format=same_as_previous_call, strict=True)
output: 89 %
